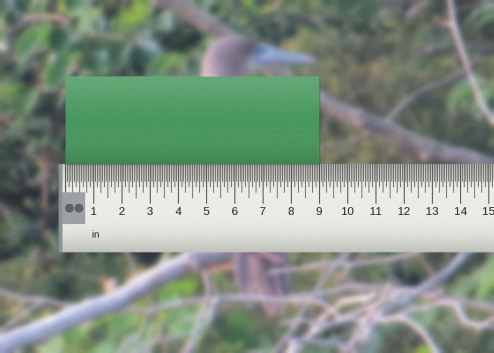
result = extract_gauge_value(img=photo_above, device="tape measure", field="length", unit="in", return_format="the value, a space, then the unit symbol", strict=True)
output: 9 in
